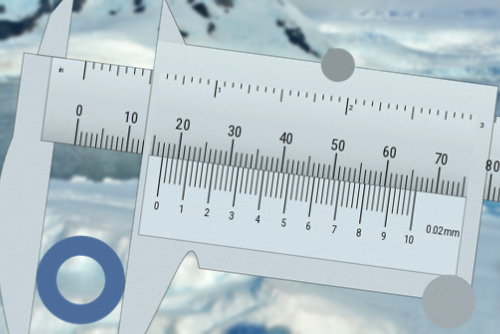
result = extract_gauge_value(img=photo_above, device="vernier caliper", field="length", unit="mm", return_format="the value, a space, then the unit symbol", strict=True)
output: 17.0 mm
